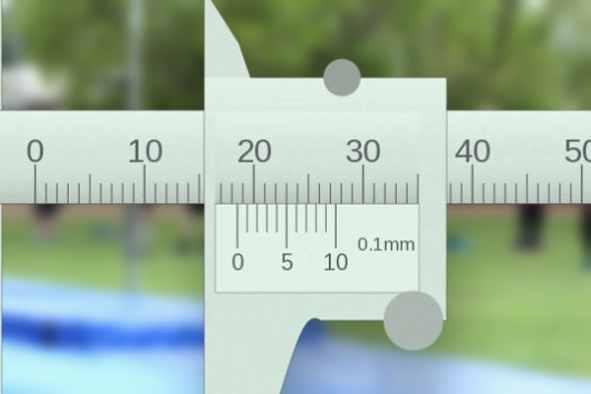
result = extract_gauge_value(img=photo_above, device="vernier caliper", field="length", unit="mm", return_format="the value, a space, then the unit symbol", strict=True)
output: 18.5 mm
